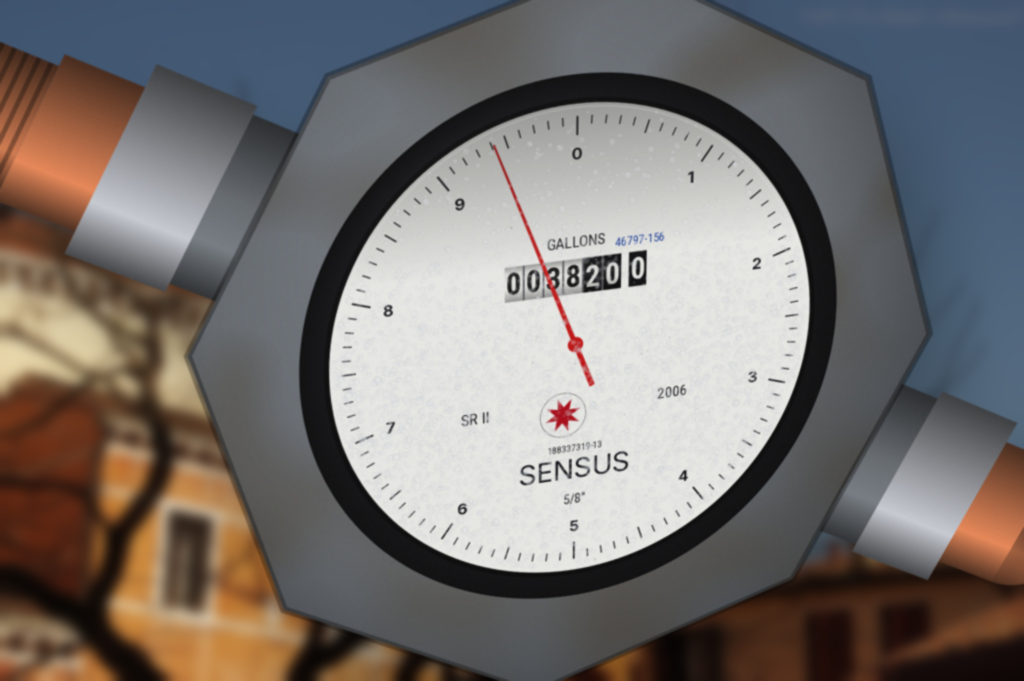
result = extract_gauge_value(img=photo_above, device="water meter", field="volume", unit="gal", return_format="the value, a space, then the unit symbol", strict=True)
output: 38199.4 gal
